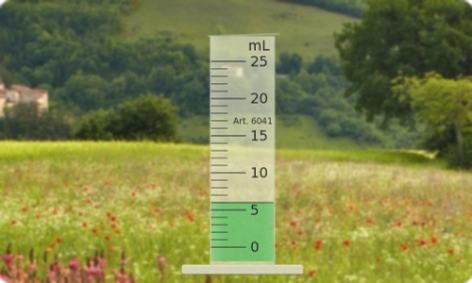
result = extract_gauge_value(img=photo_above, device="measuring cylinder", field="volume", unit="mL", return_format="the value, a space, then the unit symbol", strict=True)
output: 6 mL
